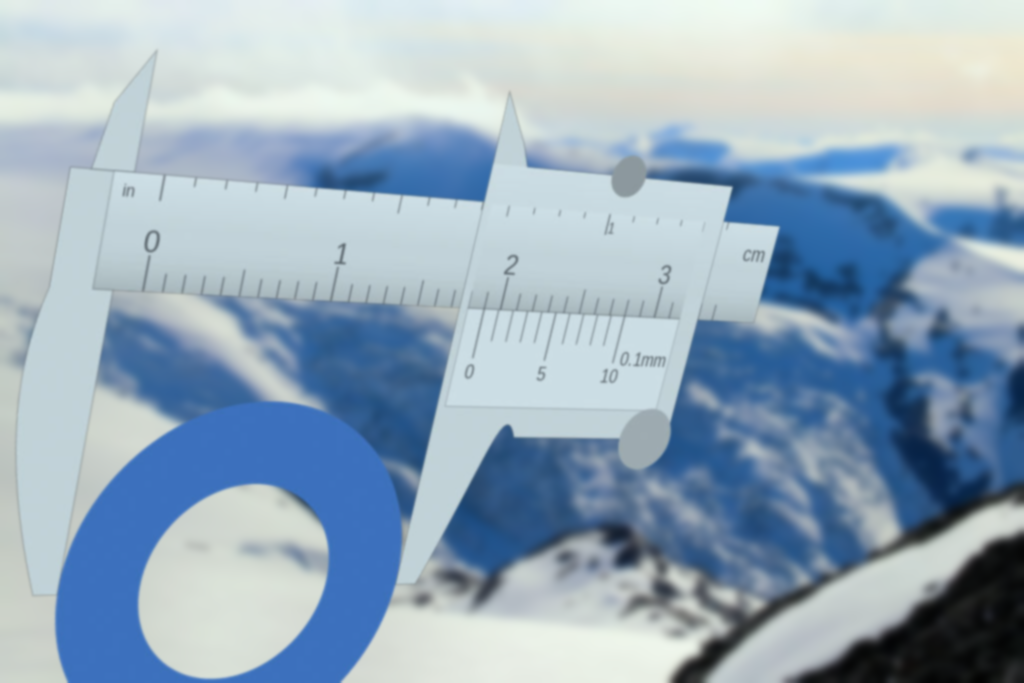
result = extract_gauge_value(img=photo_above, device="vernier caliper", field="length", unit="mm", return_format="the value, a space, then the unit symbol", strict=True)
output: 19.0 mm
